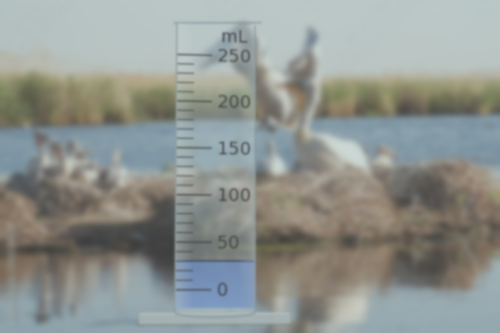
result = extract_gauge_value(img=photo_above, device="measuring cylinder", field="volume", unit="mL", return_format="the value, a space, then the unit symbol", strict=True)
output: 30 mL
